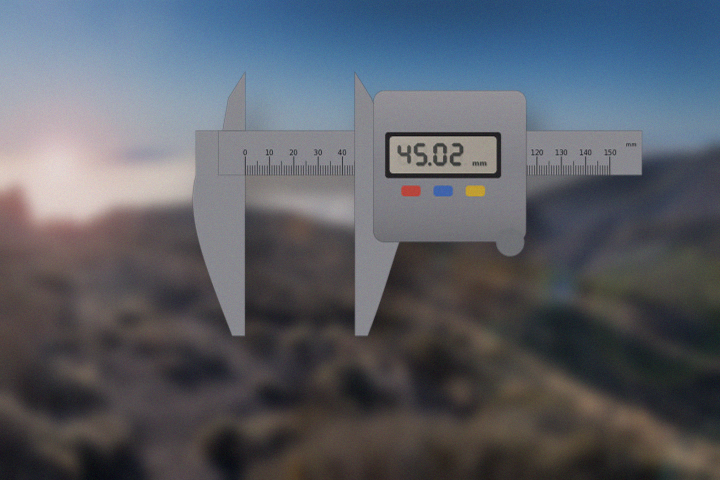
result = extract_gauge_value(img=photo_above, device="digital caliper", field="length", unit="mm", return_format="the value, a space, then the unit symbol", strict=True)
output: 45.02 mm
